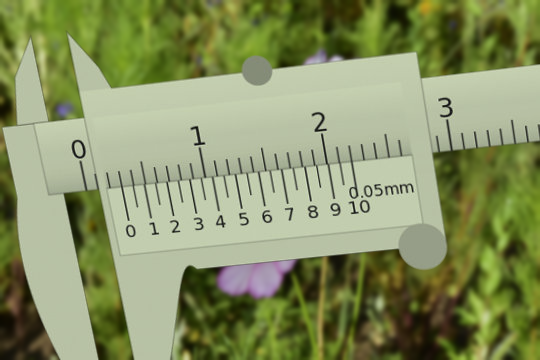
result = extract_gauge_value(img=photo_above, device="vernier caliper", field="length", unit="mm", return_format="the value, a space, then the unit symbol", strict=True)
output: 3.0 mm
